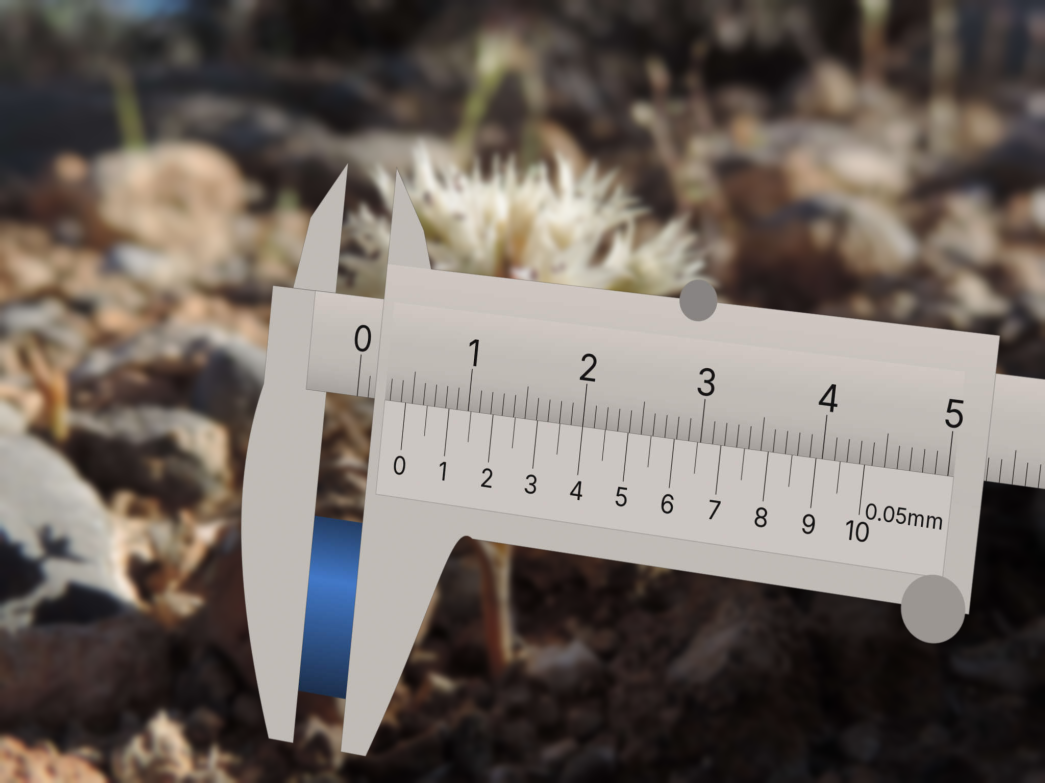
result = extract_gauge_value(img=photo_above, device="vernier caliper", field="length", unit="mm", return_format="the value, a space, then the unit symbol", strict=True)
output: 4.4 mm
